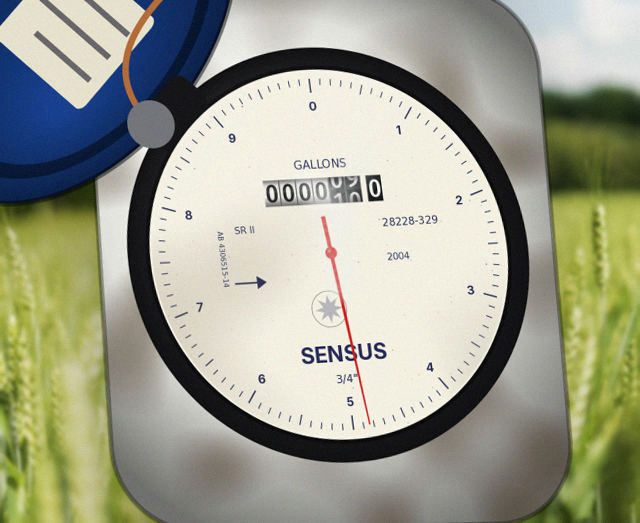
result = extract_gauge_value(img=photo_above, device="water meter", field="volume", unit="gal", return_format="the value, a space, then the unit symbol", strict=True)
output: 94.8 gal
